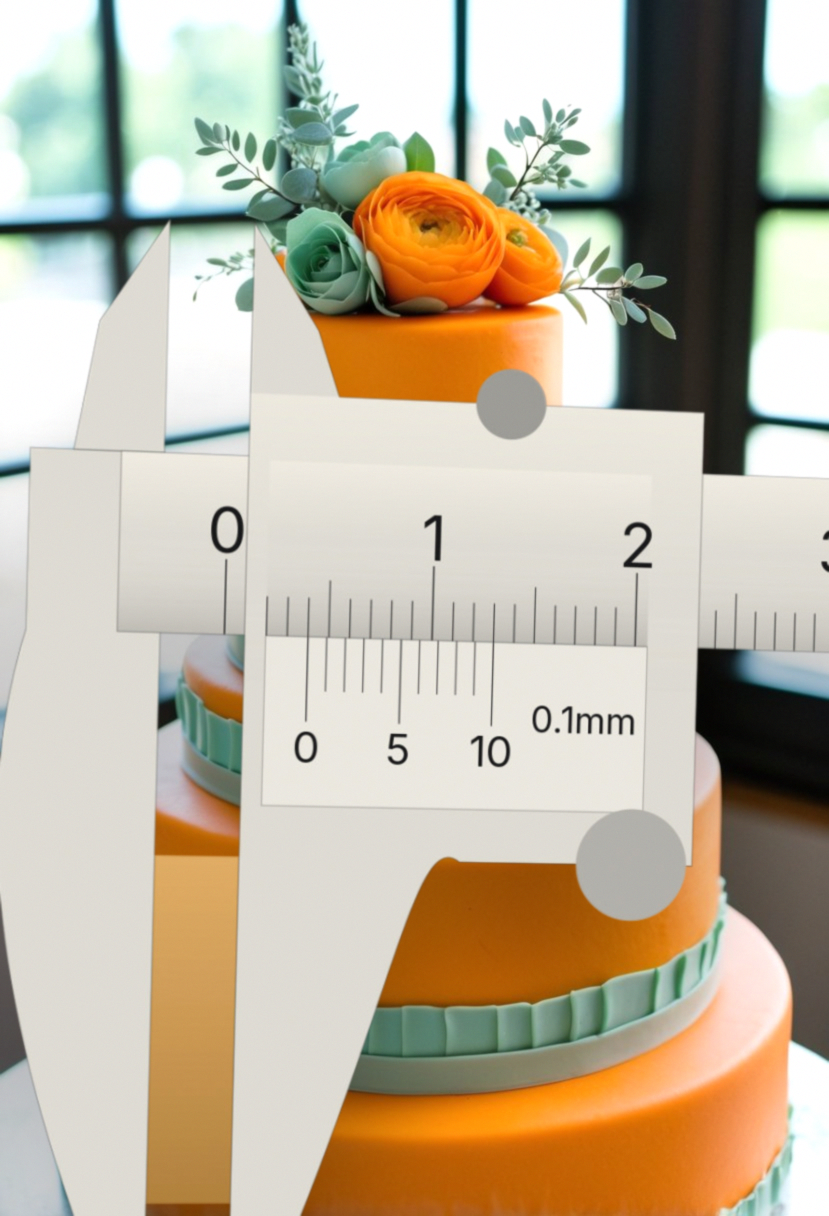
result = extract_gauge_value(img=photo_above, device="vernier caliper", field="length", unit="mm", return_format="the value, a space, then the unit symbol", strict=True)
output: 4.0 mm
